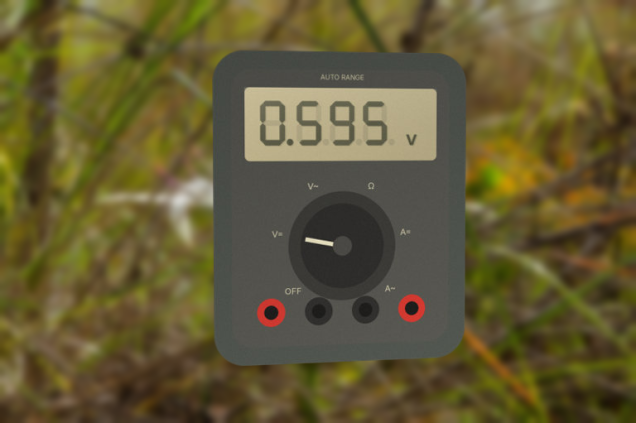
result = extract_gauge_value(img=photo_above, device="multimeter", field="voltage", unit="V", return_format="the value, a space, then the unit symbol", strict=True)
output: 0.595 V
